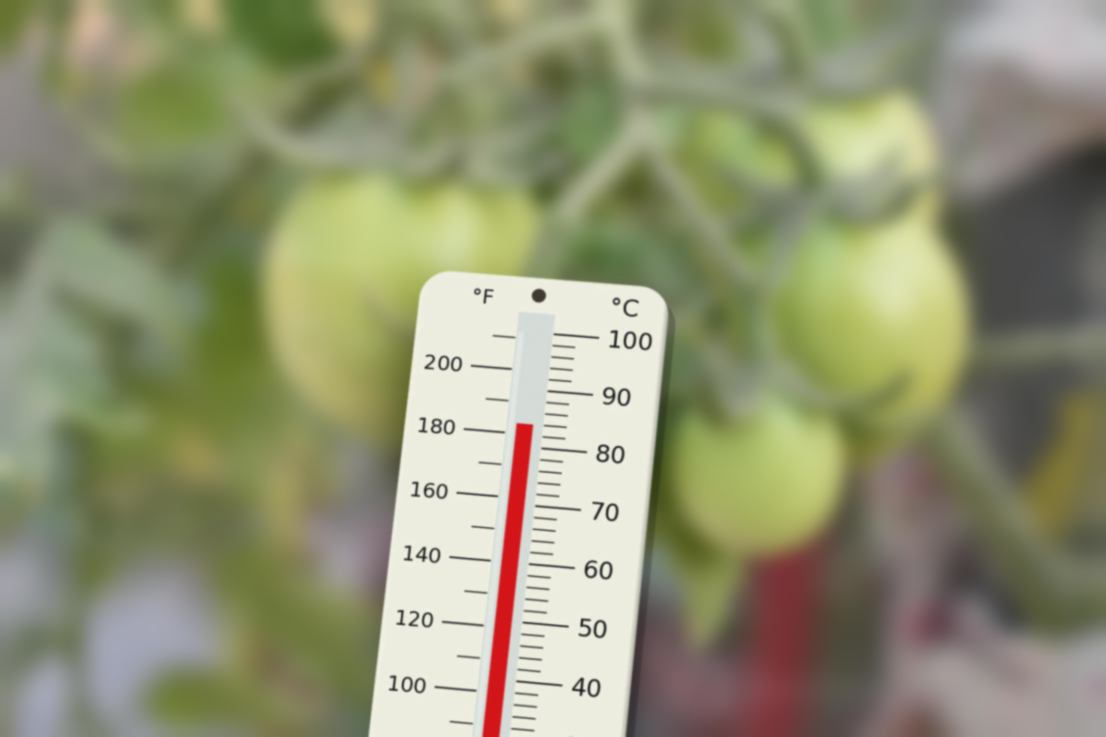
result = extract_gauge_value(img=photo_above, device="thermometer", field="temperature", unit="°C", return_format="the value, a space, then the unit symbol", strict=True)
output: 84 °C
